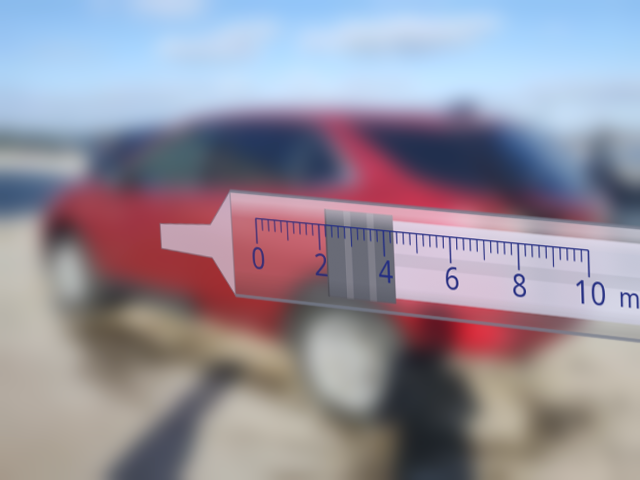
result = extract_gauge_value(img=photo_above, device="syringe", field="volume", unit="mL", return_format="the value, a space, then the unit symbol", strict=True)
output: 2.2 mL
